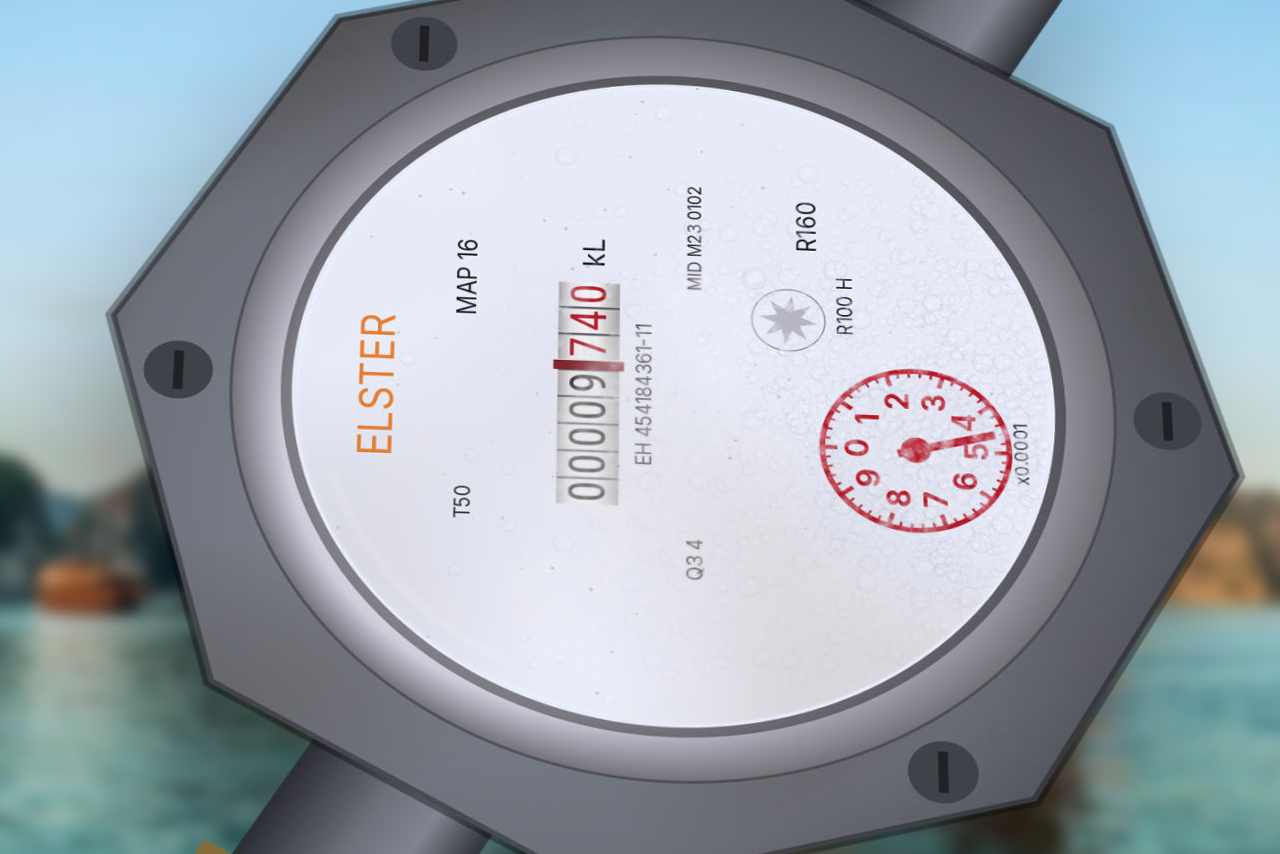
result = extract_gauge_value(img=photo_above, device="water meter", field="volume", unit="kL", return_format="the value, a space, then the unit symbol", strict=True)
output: 9.7404 kL
